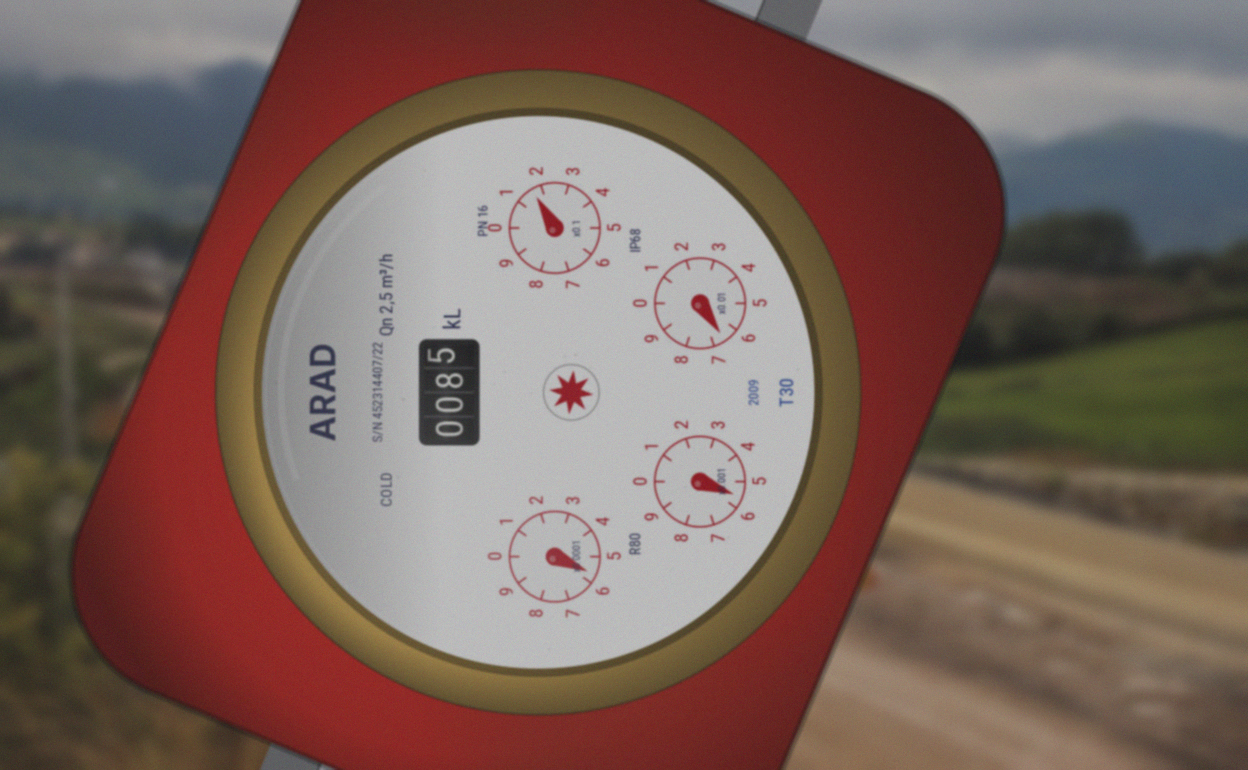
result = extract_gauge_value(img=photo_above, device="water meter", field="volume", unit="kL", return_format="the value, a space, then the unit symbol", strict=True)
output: 85.1655 kL
